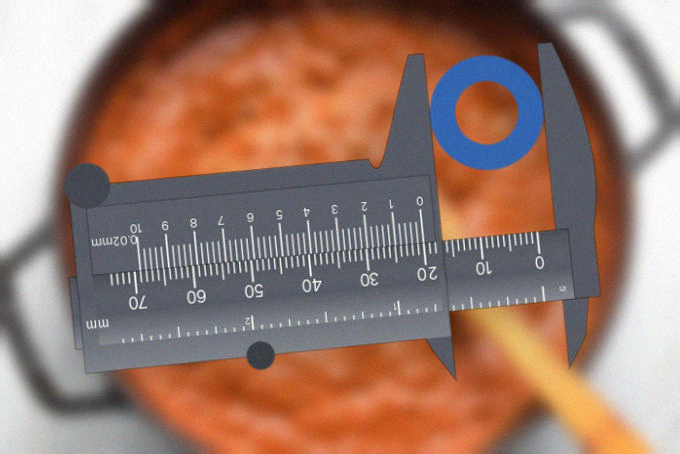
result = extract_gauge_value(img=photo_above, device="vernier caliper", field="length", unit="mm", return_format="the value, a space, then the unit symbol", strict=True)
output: 20.0 mm
